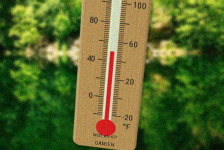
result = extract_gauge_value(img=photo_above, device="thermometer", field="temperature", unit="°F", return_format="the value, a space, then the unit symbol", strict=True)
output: 50 °F
